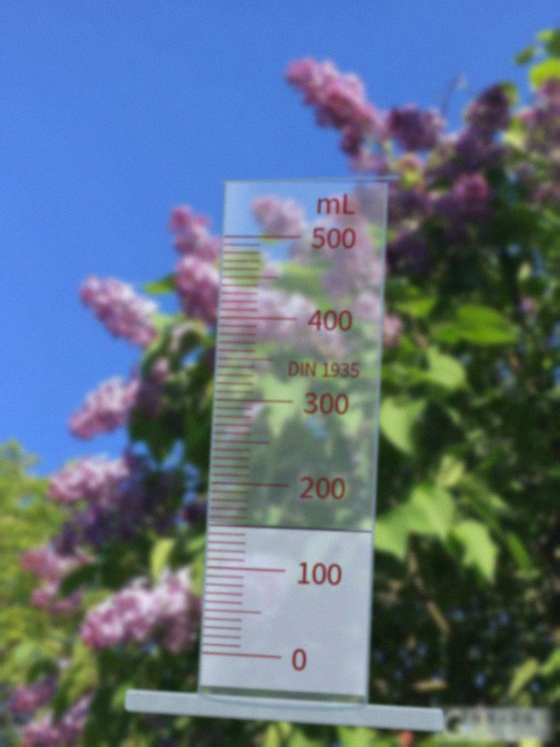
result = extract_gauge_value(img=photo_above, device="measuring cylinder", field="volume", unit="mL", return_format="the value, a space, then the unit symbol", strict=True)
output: 150 mL
